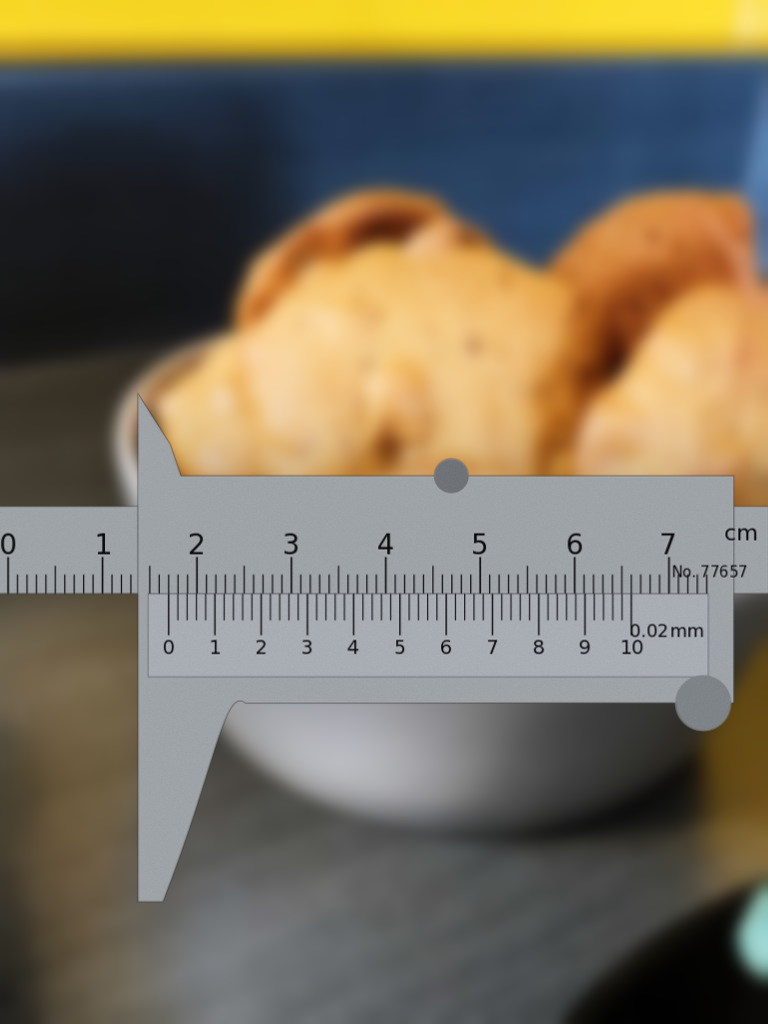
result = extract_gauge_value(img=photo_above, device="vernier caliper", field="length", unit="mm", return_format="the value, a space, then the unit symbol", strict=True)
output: 17.0 mm
